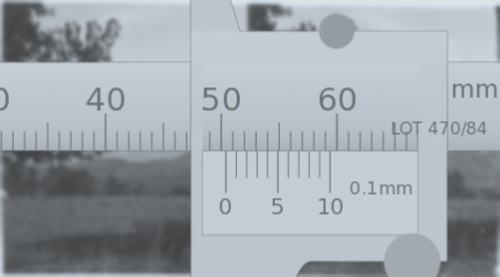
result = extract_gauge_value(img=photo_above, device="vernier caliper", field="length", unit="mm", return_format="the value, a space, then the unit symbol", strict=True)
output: 50.4 mm
